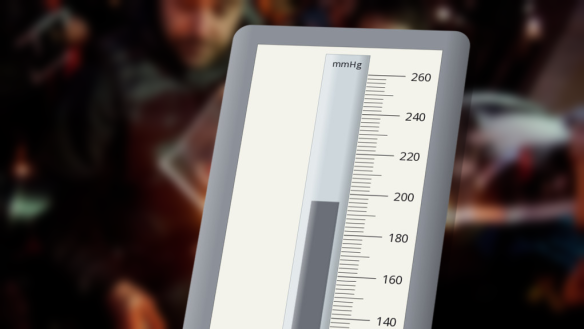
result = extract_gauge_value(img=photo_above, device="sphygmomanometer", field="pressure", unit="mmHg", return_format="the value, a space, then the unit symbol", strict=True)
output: 196 mmHg
